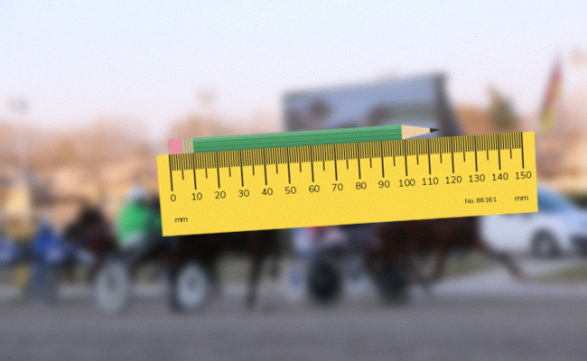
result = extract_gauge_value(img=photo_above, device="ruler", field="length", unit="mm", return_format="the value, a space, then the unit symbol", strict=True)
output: 115 mm
